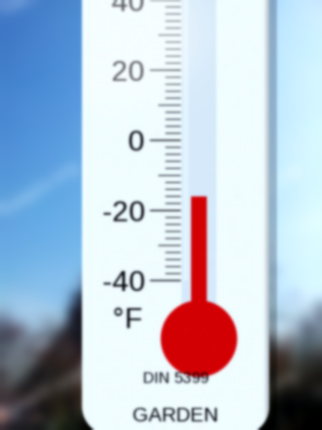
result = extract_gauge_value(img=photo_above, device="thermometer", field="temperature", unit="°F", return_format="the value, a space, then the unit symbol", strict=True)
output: -16 °F
